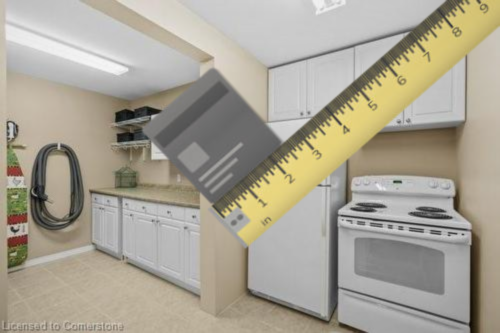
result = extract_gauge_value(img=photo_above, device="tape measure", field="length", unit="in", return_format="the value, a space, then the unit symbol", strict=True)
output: 2.5 in
